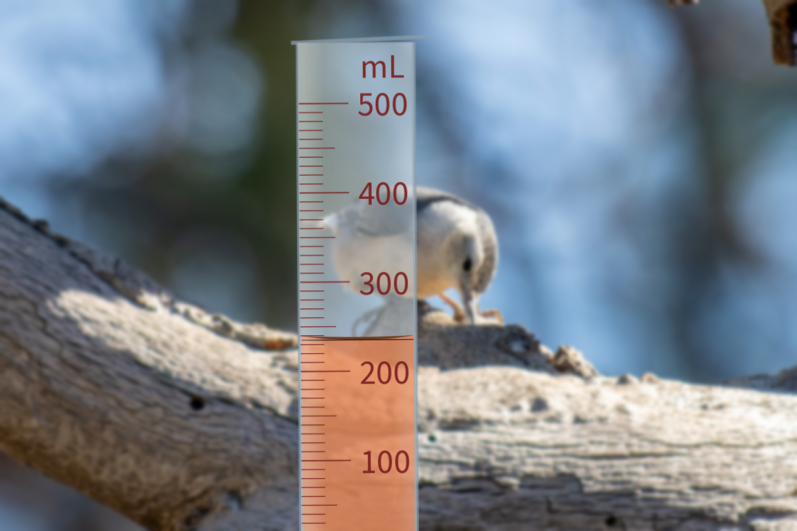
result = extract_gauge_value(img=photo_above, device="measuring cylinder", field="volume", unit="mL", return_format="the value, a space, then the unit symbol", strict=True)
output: 235 mL
